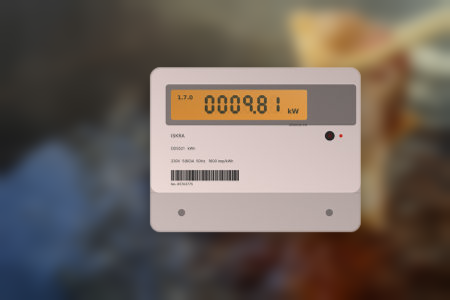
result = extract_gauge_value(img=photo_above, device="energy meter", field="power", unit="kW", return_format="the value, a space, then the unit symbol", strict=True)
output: 9.81 kW
